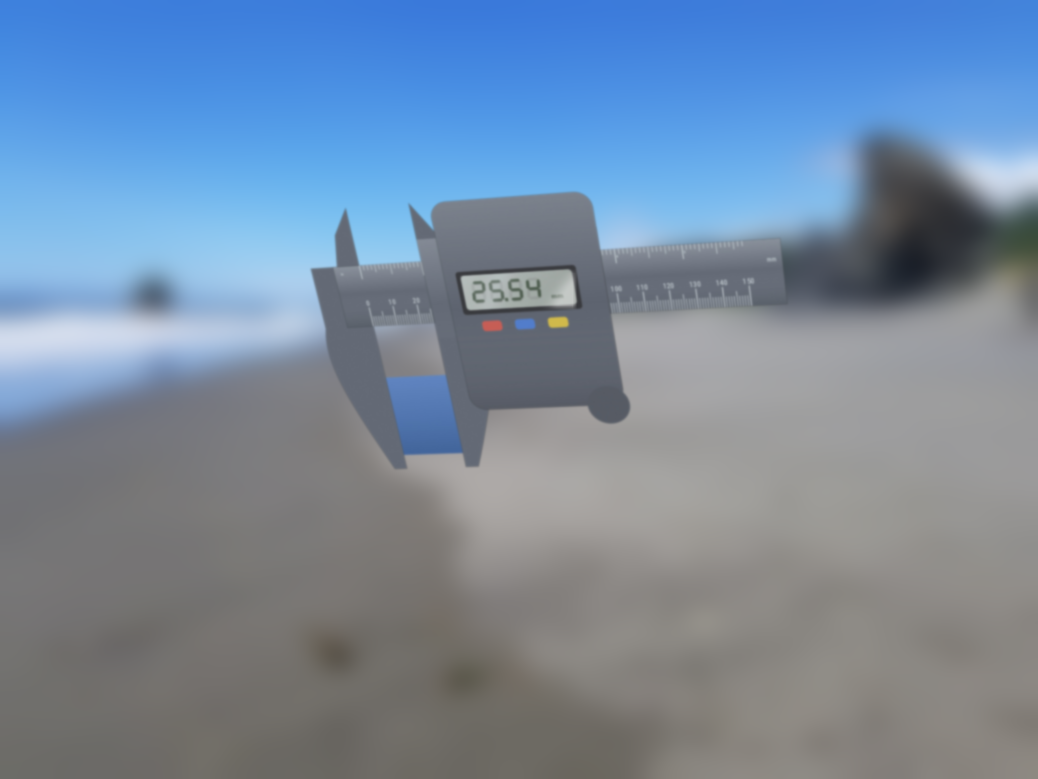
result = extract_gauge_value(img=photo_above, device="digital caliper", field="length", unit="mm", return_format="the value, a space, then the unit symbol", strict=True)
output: 25.54 mm
